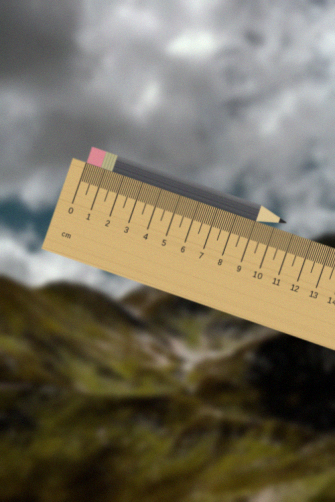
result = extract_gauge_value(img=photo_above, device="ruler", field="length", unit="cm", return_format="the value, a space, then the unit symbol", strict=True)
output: 10.5 cm
